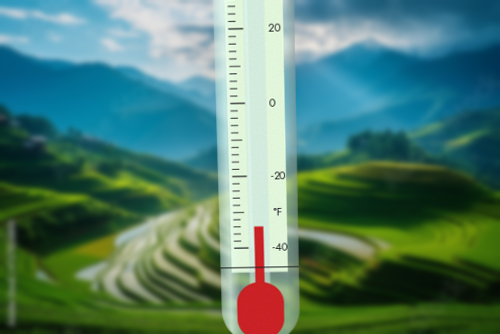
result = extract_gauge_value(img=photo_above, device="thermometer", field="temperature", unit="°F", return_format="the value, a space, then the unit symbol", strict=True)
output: -34 °F
